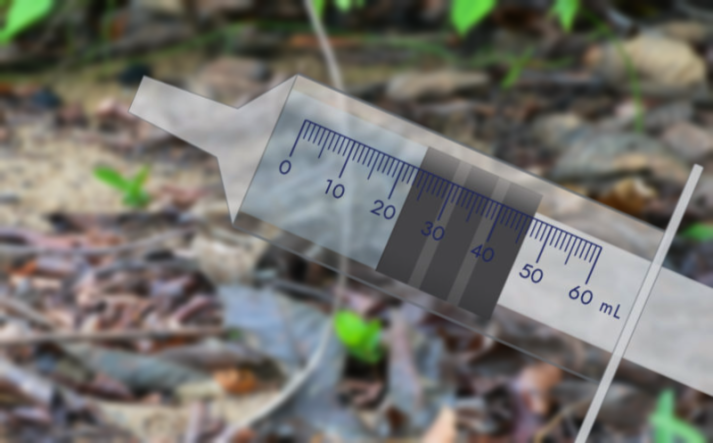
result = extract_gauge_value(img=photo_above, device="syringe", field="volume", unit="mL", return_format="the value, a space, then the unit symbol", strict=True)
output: 23 mL
